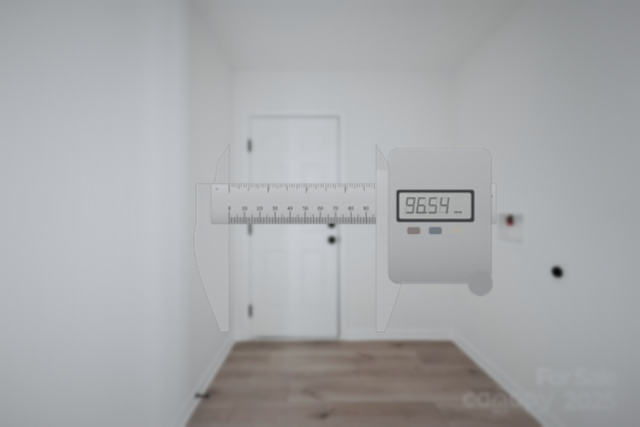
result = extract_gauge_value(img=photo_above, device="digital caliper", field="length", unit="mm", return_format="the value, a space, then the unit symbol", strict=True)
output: 96.54 mm
